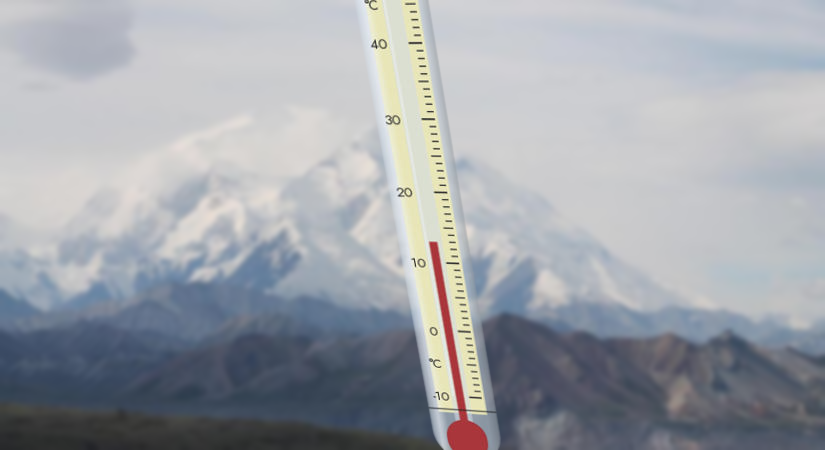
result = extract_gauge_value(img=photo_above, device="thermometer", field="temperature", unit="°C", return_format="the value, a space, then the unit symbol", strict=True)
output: 13 °C
